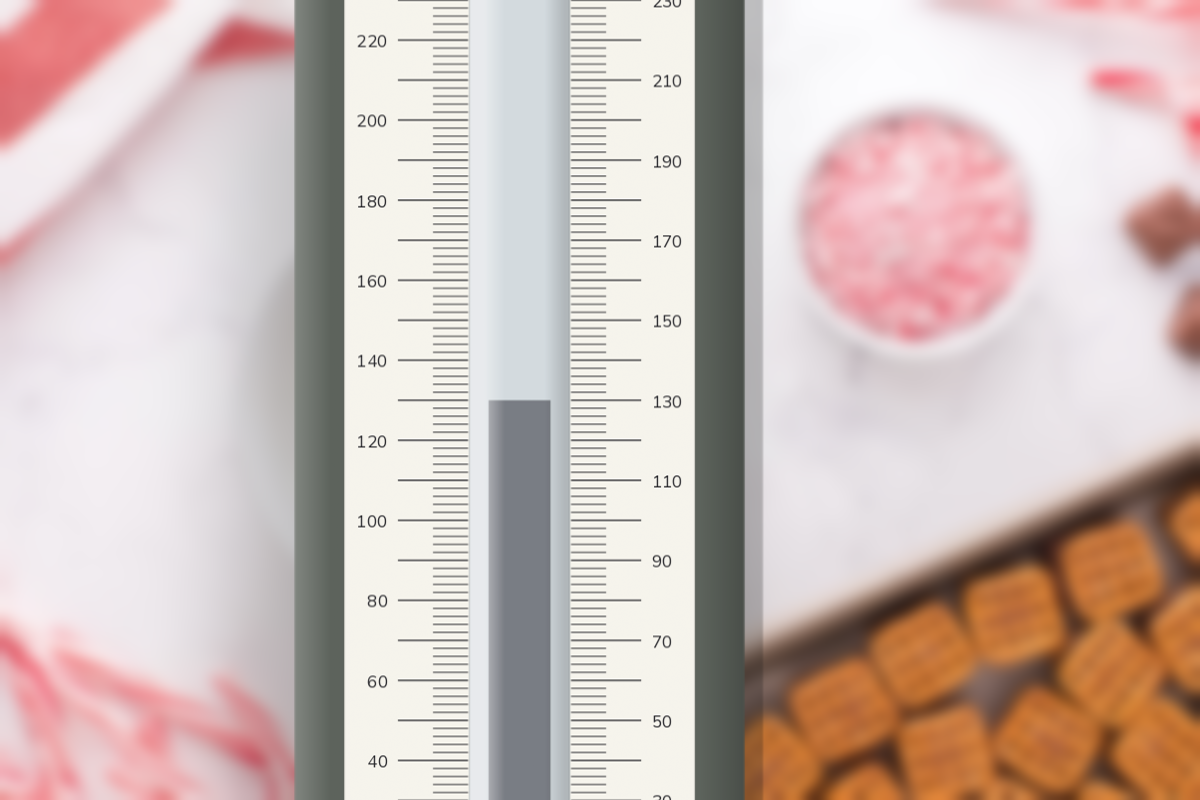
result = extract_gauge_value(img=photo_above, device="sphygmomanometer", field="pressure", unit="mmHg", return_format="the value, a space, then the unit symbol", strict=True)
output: 130 mmHg
